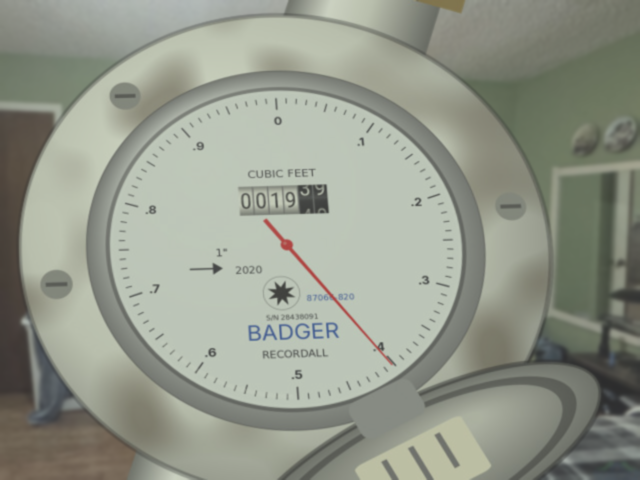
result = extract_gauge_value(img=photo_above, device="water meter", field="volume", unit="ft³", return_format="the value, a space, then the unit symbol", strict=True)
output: 1939.40 ft³
